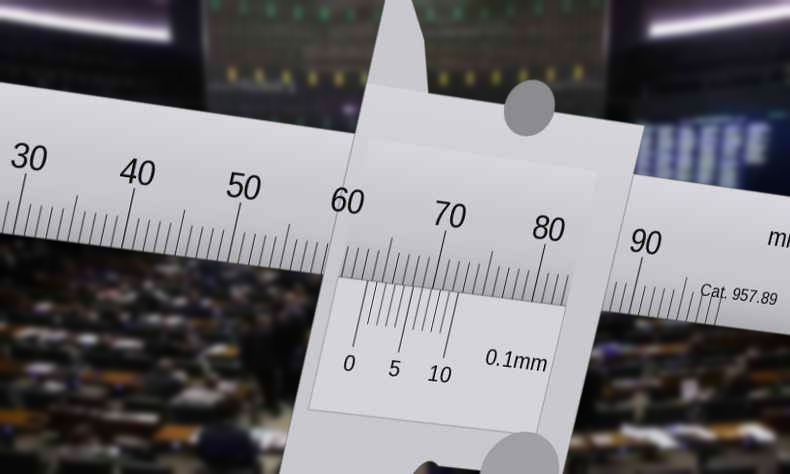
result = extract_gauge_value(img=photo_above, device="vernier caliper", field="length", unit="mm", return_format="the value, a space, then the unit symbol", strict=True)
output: 63.6 mm
